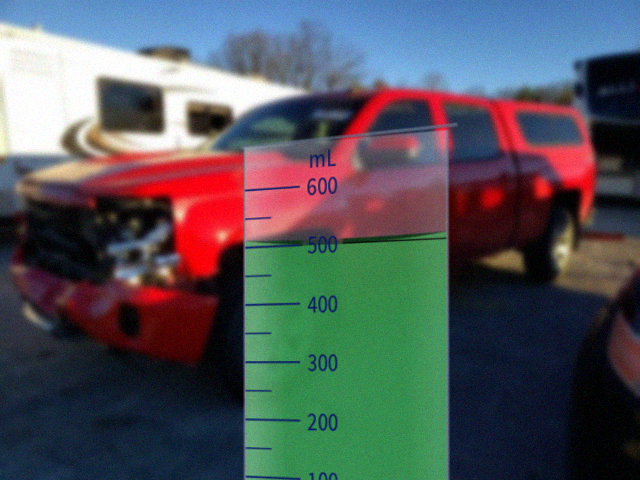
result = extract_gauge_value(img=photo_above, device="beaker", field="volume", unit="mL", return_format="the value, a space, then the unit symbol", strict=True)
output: 500 mL
